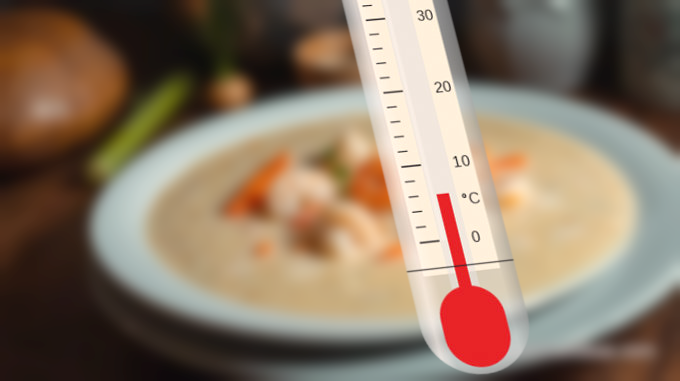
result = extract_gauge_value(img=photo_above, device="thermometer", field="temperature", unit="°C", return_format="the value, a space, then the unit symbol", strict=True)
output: 6 °C
